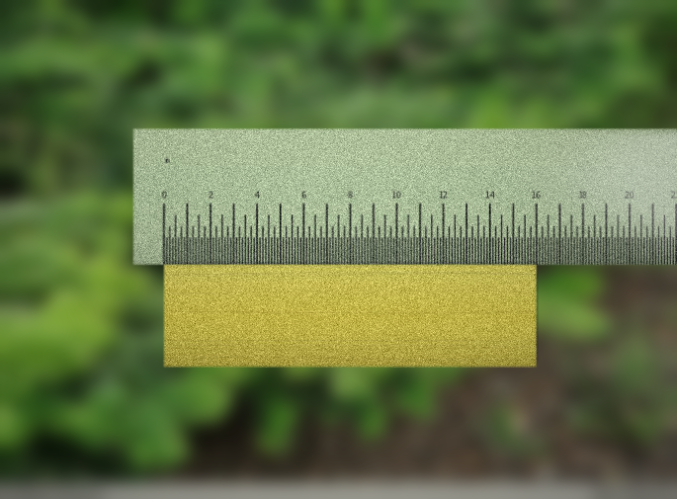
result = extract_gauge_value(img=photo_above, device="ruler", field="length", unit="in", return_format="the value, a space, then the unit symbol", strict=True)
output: 16 in
